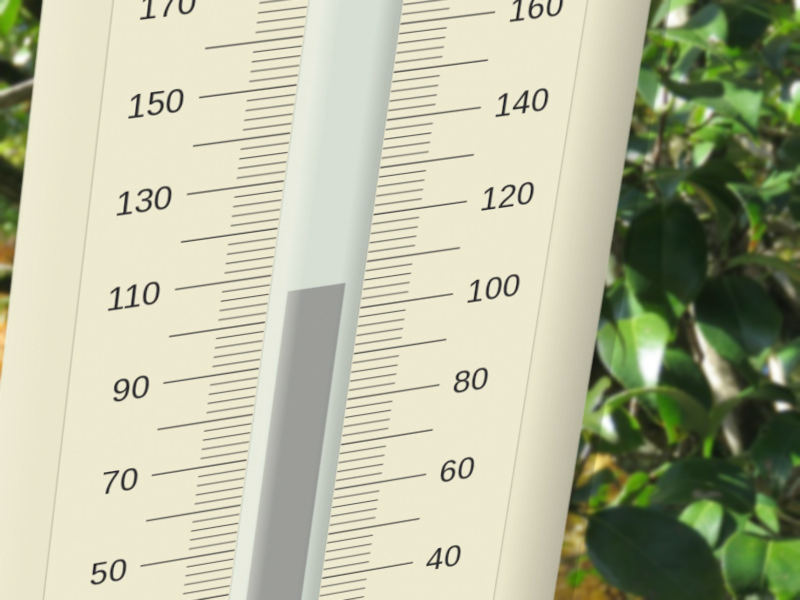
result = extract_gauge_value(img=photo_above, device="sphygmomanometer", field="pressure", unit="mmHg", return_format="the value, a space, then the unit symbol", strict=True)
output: 106 mmHg
